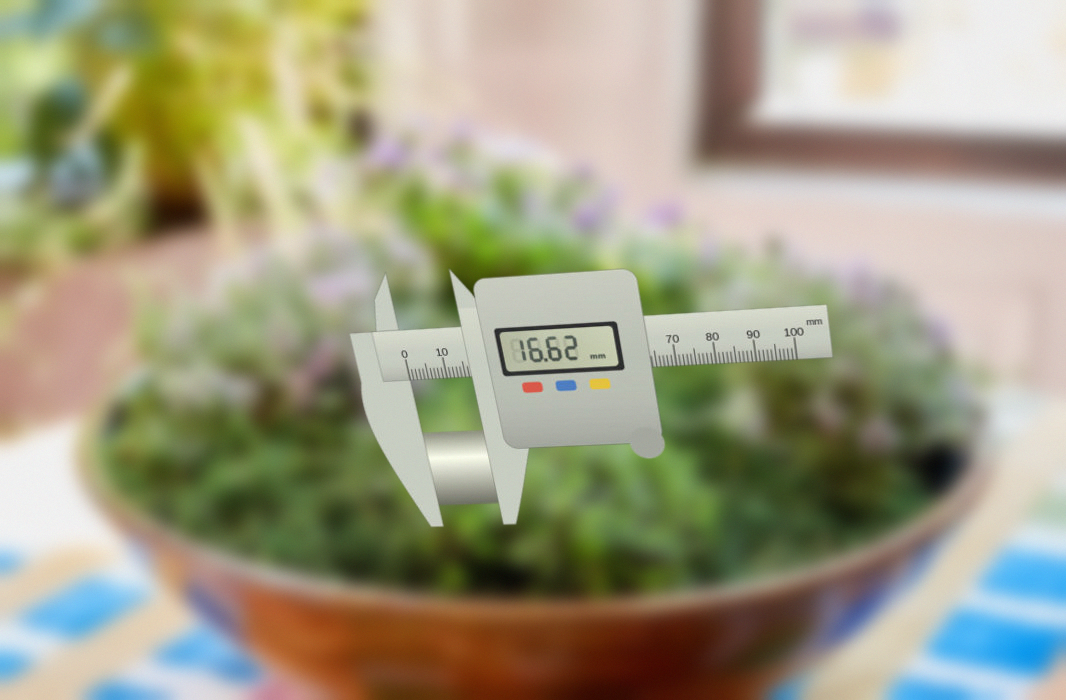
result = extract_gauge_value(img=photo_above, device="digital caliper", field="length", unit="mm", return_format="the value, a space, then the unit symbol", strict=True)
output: 16.62 mm
